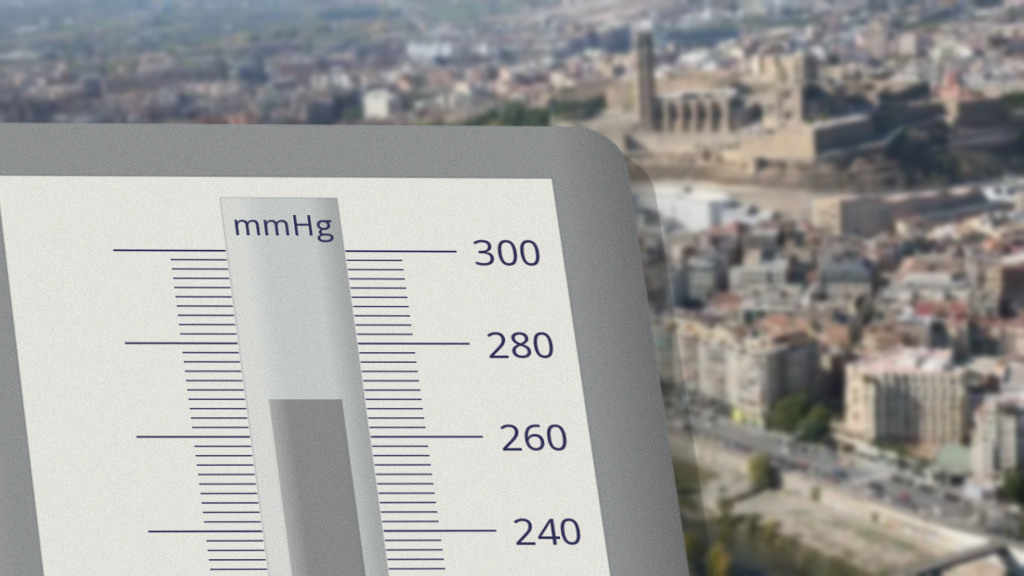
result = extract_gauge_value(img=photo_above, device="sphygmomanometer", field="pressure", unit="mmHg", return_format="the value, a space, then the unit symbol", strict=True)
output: 268 mmHg
